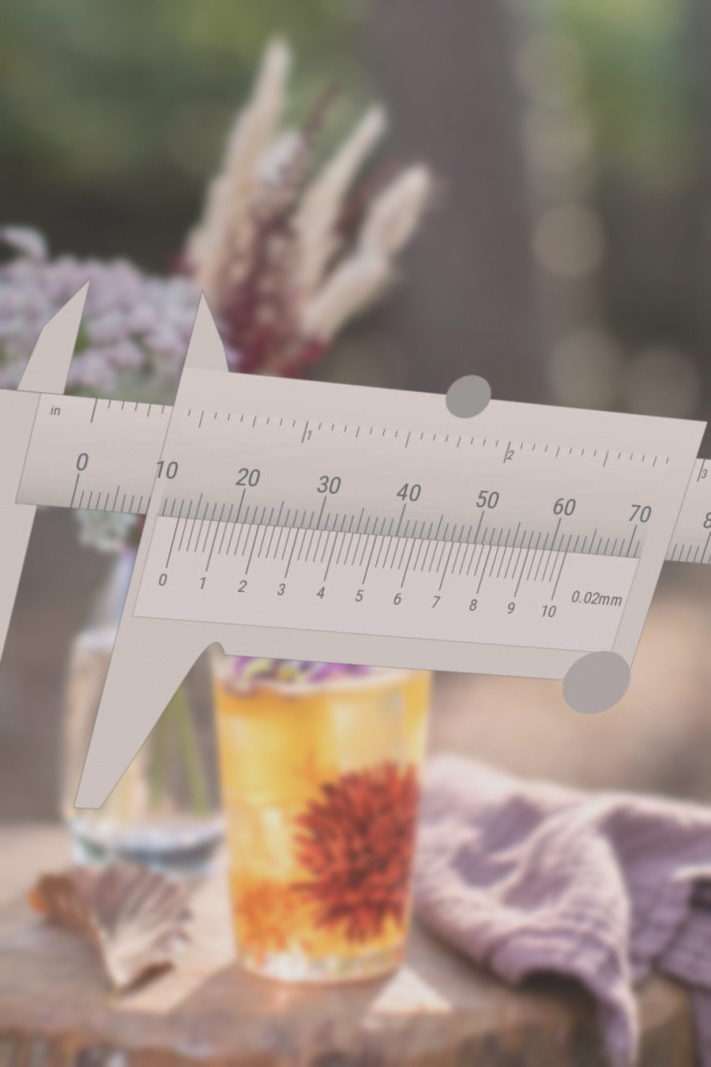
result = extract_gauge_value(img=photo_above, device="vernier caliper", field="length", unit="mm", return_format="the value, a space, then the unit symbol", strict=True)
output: 13.0 mm
